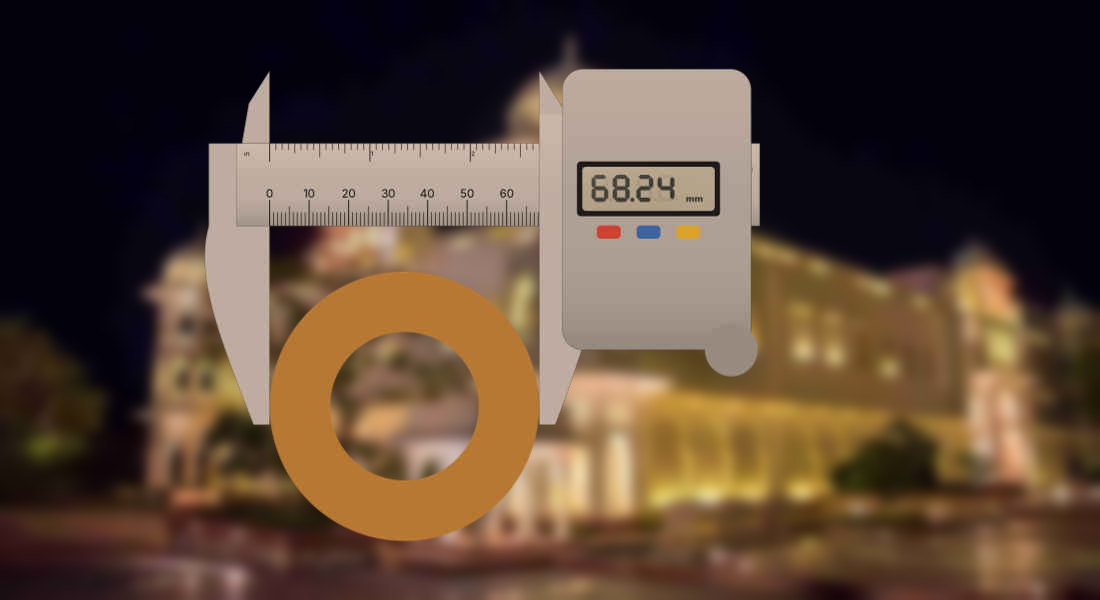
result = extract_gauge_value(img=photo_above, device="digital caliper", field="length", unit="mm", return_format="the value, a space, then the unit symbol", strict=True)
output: 68.24 mm
